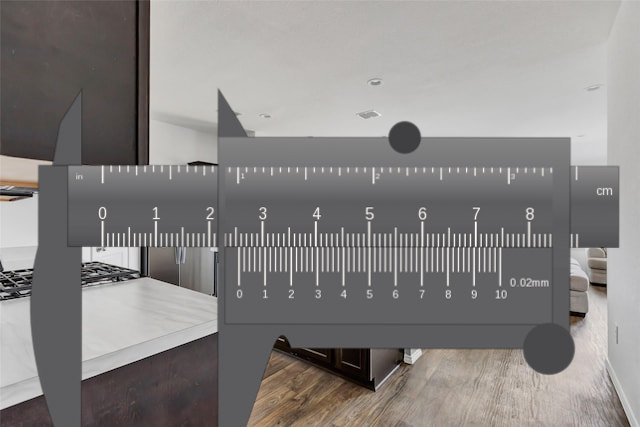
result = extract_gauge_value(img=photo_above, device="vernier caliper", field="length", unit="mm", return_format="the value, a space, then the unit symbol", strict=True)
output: 25.6 mm
